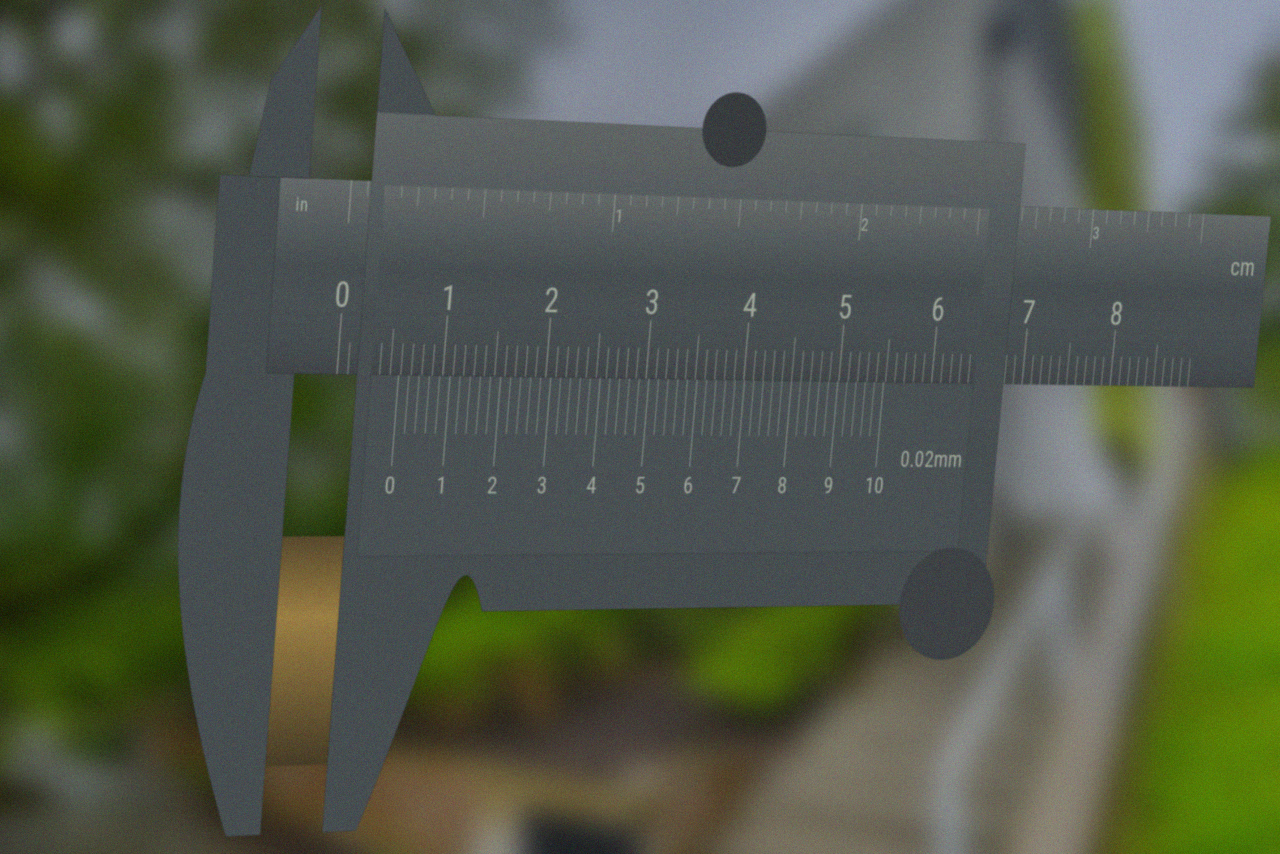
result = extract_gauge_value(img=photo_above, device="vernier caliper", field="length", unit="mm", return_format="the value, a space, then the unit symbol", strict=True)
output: 5.8 mm
